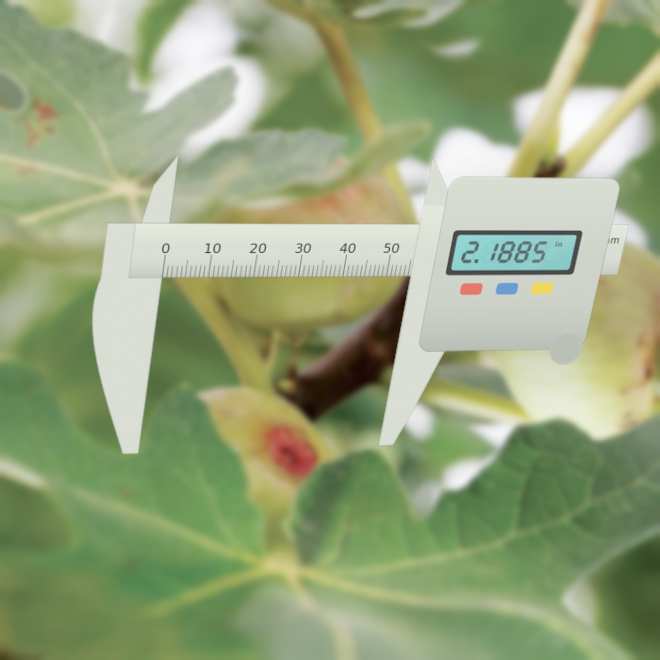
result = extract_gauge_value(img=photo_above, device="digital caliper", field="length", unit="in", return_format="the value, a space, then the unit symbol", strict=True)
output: 2.1885 in
